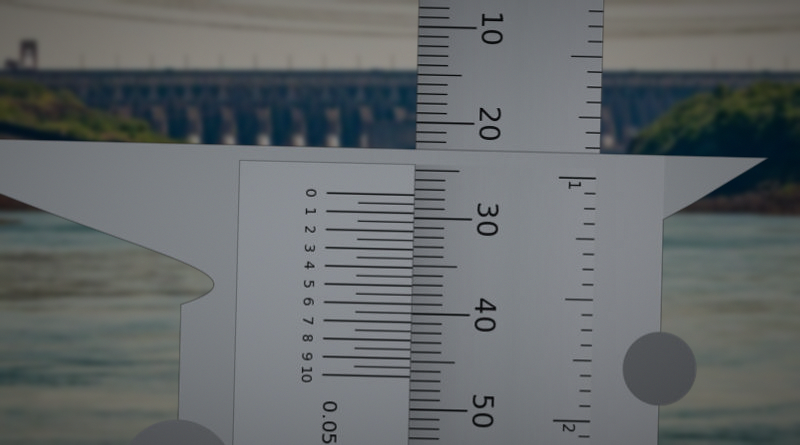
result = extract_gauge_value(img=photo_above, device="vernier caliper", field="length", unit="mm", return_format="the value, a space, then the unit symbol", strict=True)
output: 27.6 mm
